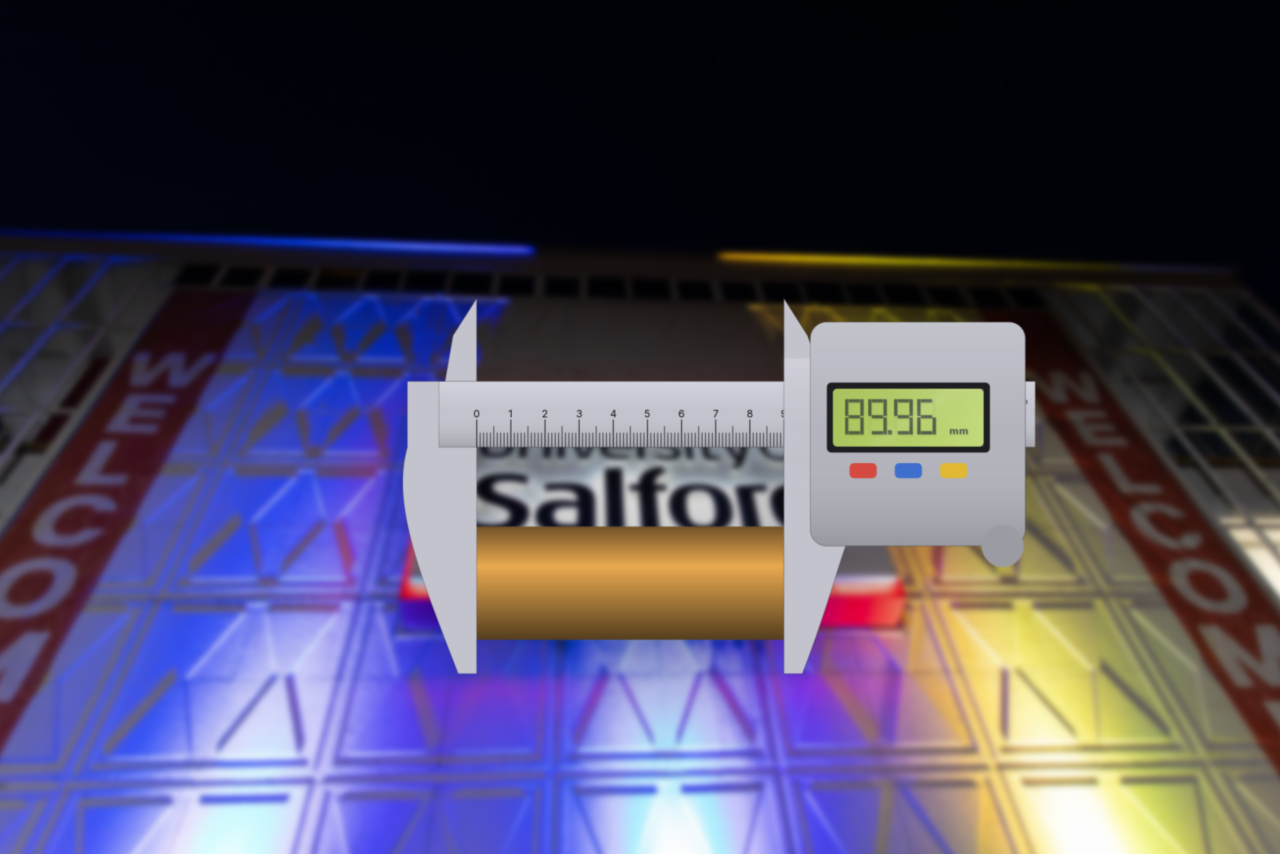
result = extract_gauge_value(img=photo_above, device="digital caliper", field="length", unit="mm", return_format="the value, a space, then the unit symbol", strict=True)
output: 89.96 mm
